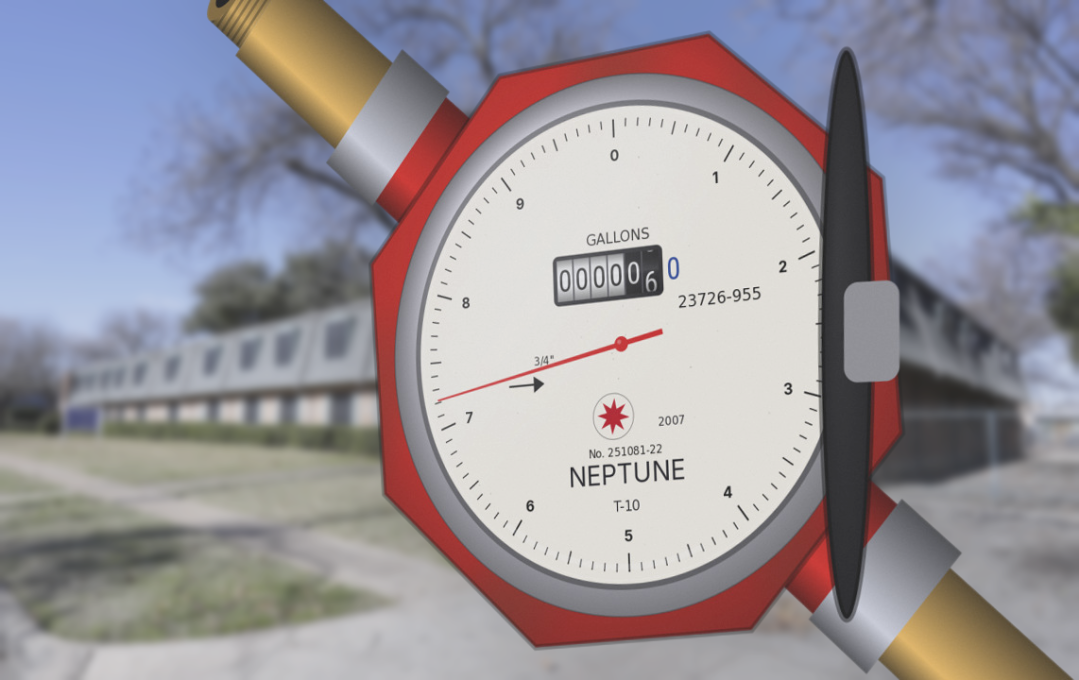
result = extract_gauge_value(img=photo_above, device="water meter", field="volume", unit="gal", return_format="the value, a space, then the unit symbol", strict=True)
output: 57.2 gal
